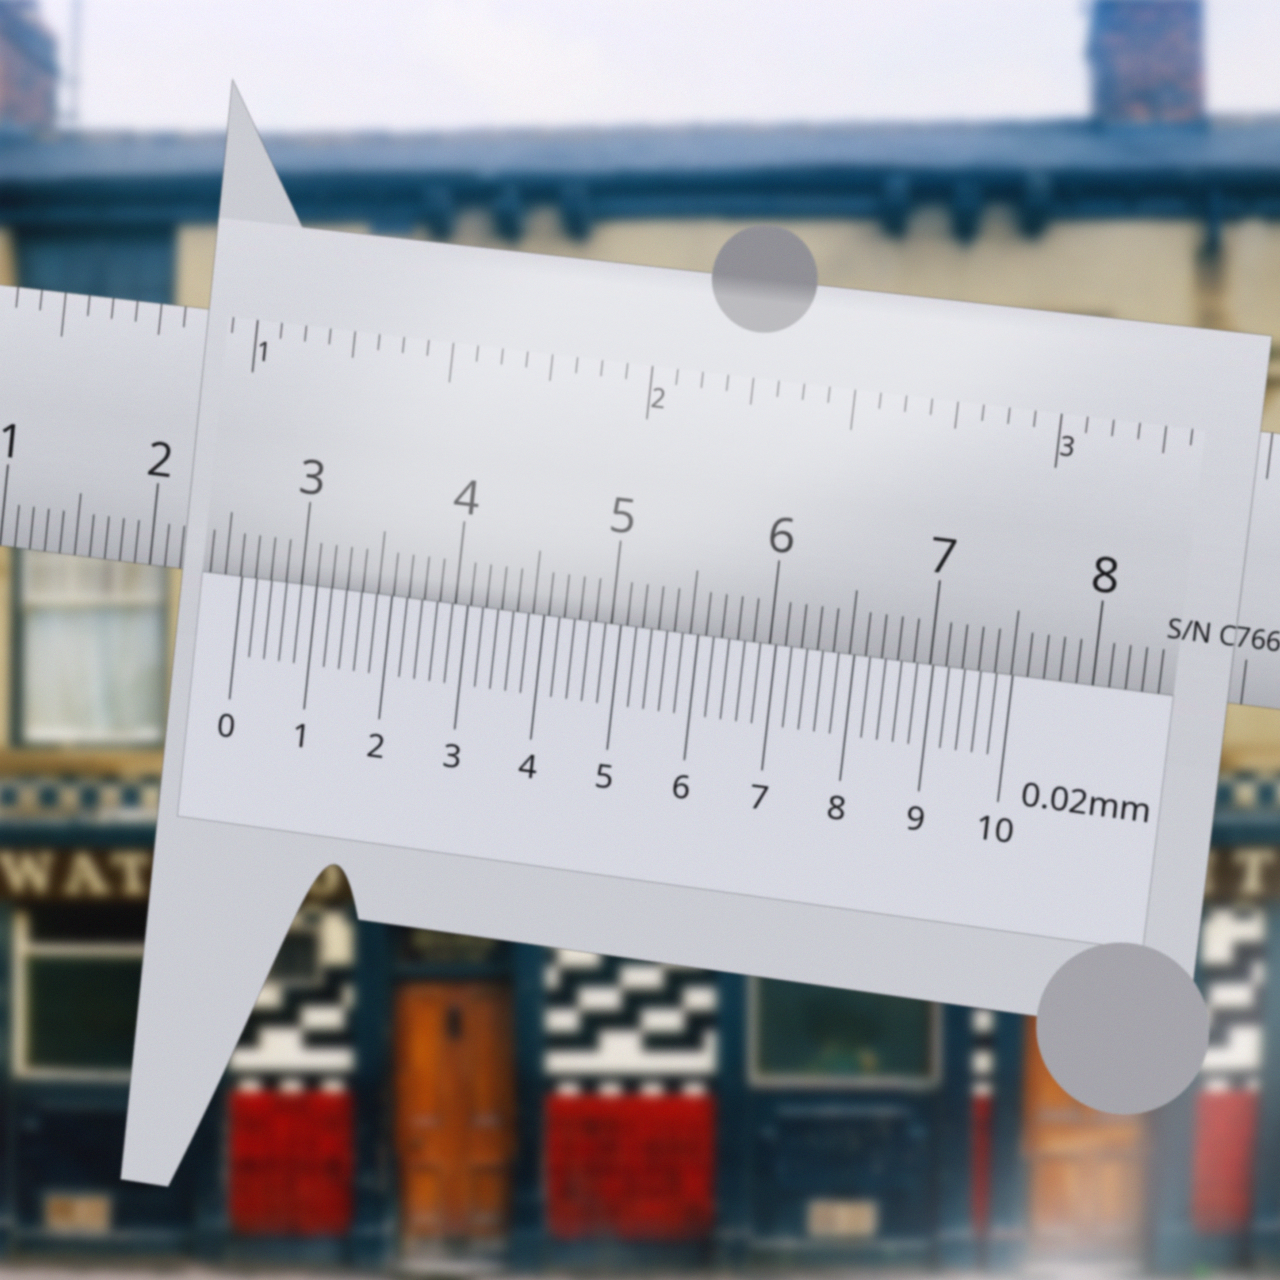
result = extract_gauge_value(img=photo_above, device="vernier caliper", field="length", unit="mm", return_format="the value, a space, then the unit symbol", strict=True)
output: 26.1 mm
